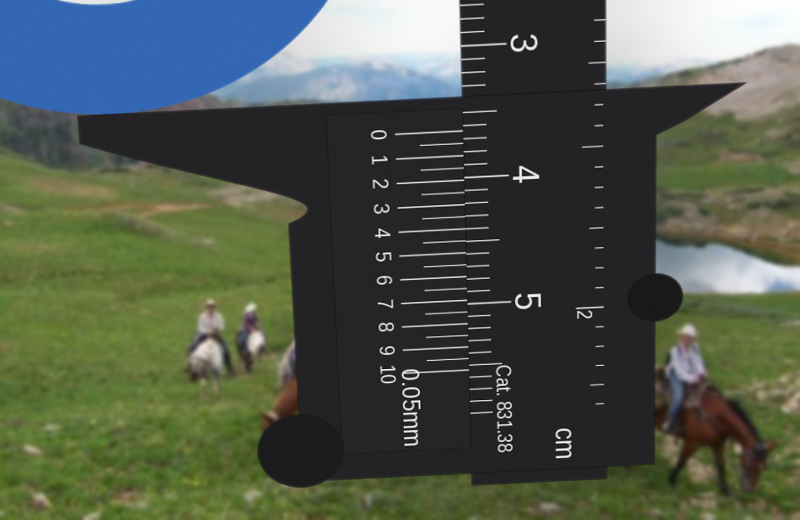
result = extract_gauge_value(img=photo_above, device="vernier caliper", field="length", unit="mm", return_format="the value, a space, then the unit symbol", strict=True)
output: 36.4 mm
